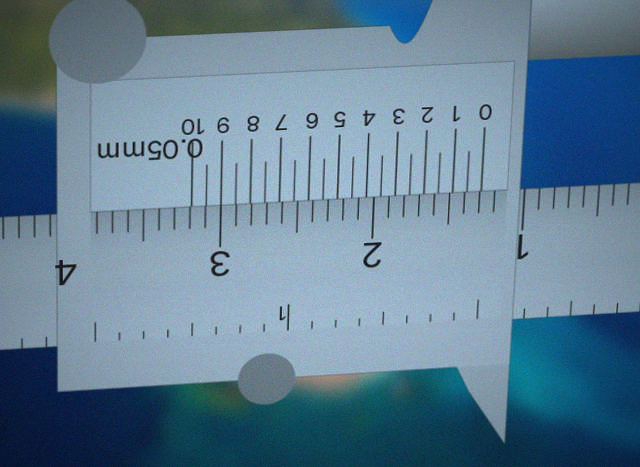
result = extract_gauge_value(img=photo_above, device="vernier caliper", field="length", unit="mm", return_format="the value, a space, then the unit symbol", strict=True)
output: 12.9 mm
